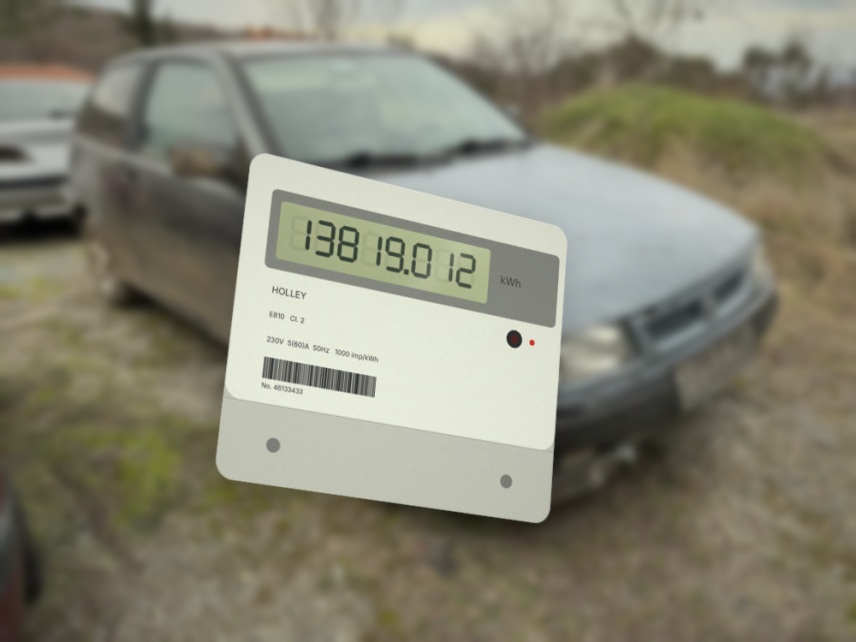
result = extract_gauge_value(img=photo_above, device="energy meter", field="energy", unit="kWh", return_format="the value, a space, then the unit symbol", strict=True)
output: 13819.012 kWh
